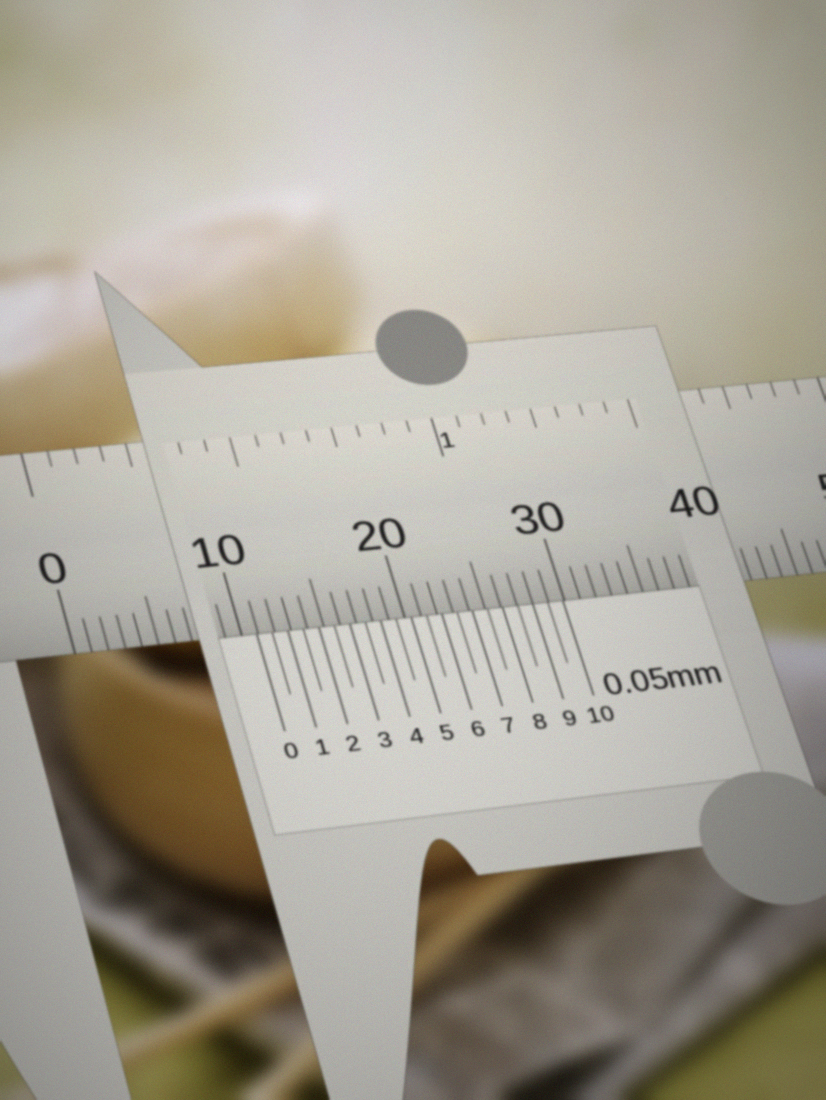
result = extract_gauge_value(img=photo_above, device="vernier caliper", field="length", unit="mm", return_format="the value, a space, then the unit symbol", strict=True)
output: 10.9 mm
